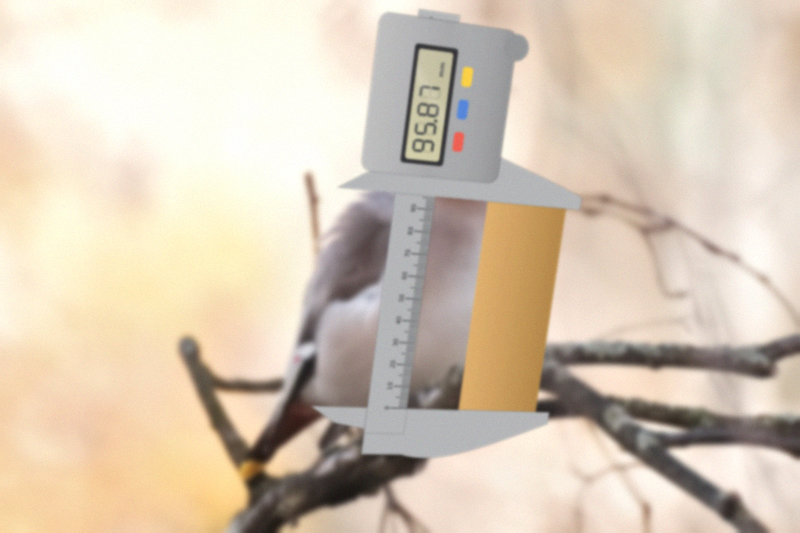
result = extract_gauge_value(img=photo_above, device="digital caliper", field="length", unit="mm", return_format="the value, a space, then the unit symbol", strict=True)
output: 95.87 mm
